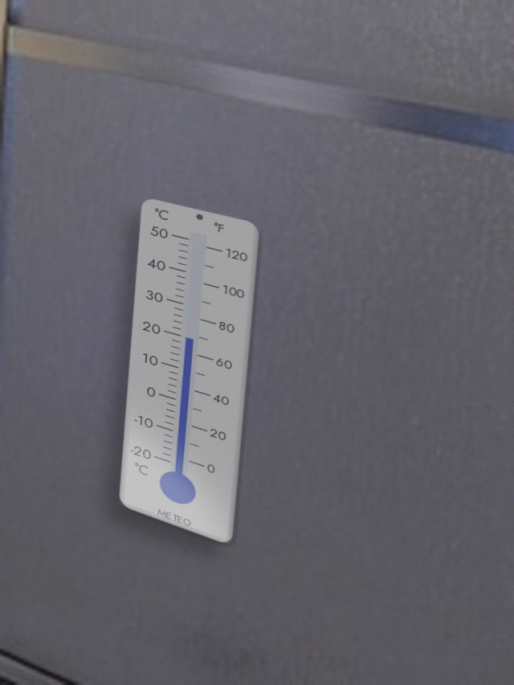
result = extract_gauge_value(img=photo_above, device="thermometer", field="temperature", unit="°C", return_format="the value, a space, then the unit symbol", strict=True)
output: 20 °C
